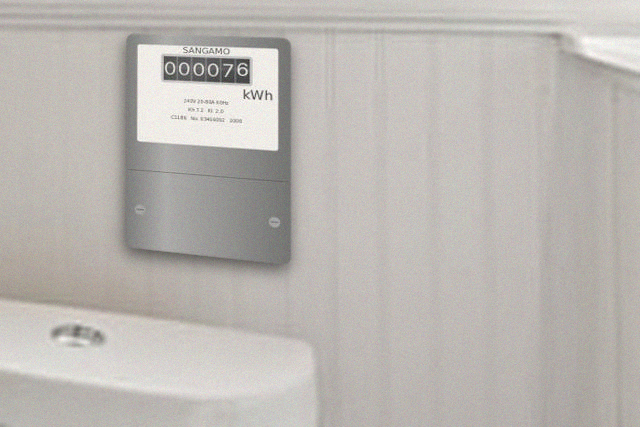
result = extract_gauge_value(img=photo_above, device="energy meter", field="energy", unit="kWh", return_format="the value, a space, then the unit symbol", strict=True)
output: 76 kWh
